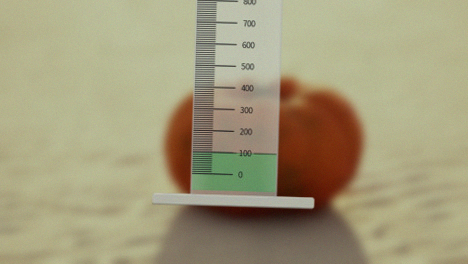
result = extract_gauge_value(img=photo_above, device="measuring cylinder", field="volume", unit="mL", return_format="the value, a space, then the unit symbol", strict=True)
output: 100 mL
